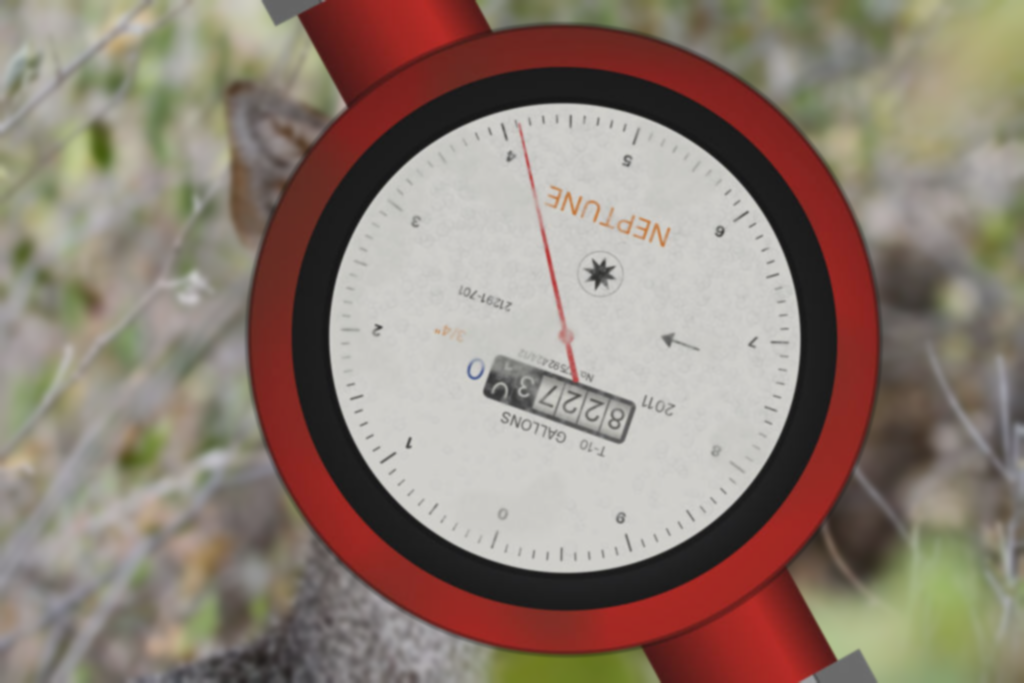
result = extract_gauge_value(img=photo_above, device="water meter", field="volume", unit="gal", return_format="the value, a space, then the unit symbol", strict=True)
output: 8227304.1 gal
